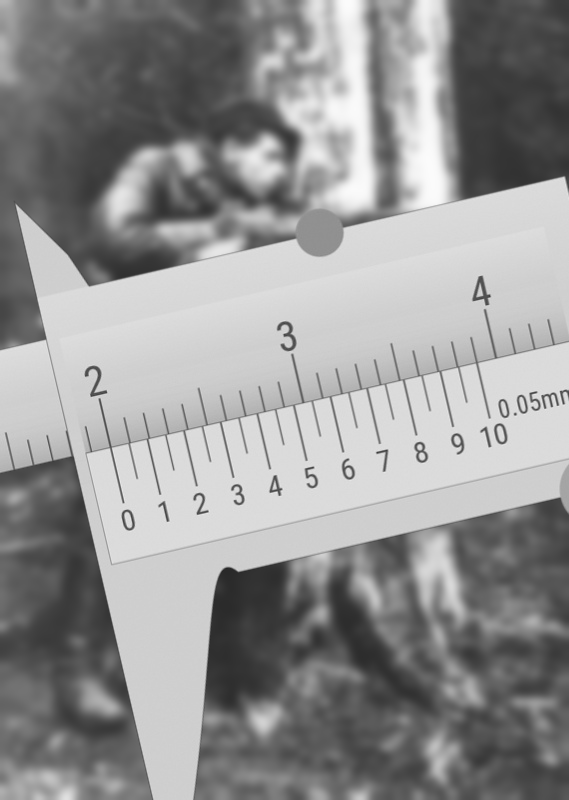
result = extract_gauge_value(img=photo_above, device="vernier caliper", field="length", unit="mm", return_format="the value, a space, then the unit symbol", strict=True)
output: 20.0 mm
